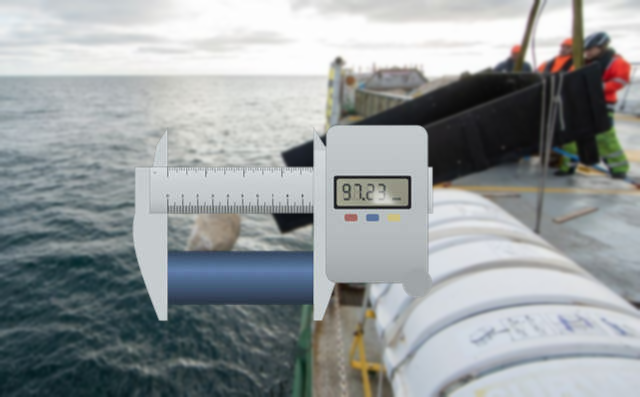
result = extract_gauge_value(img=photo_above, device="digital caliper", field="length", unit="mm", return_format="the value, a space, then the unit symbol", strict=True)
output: 97.23 mm
